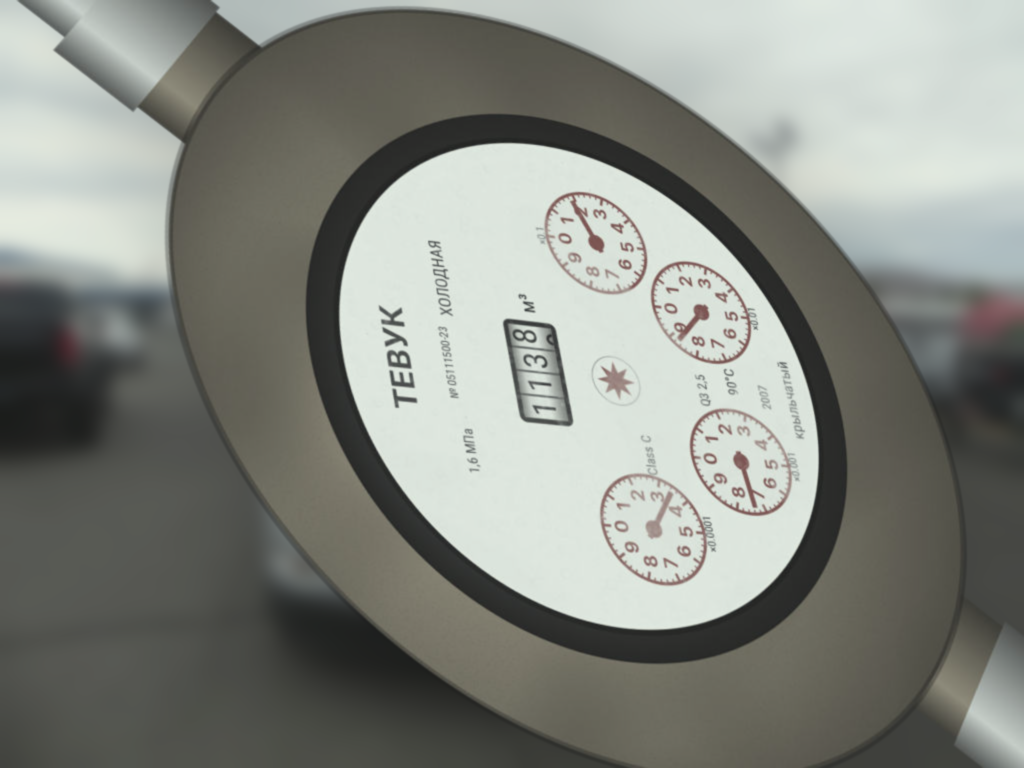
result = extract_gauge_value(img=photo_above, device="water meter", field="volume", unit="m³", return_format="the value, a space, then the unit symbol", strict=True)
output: 1138.1873 m³
